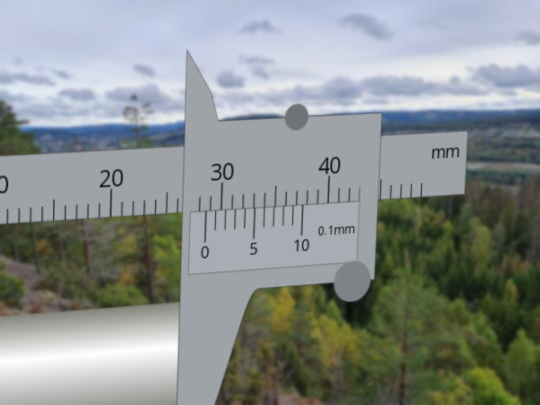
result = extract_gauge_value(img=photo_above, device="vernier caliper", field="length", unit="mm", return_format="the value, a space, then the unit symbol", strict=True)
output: 28.6 mm
